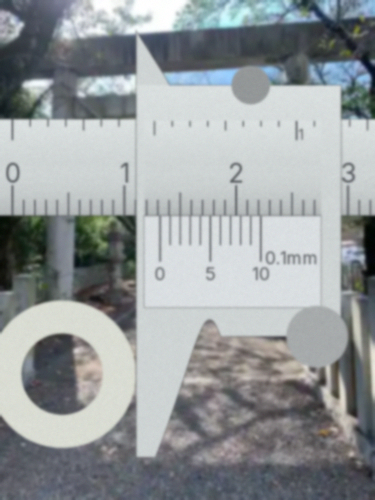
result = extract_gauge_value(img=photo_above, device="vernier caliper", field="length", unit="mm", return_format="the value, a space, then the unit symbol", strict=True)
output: 13.2 mm
